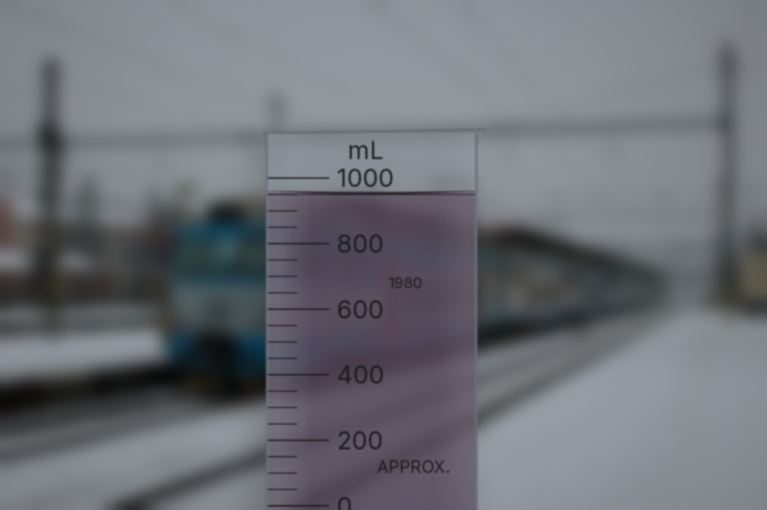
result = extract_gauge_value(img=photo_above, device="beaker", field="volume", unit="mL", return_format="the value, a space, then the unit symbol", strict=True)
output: 950 mL
